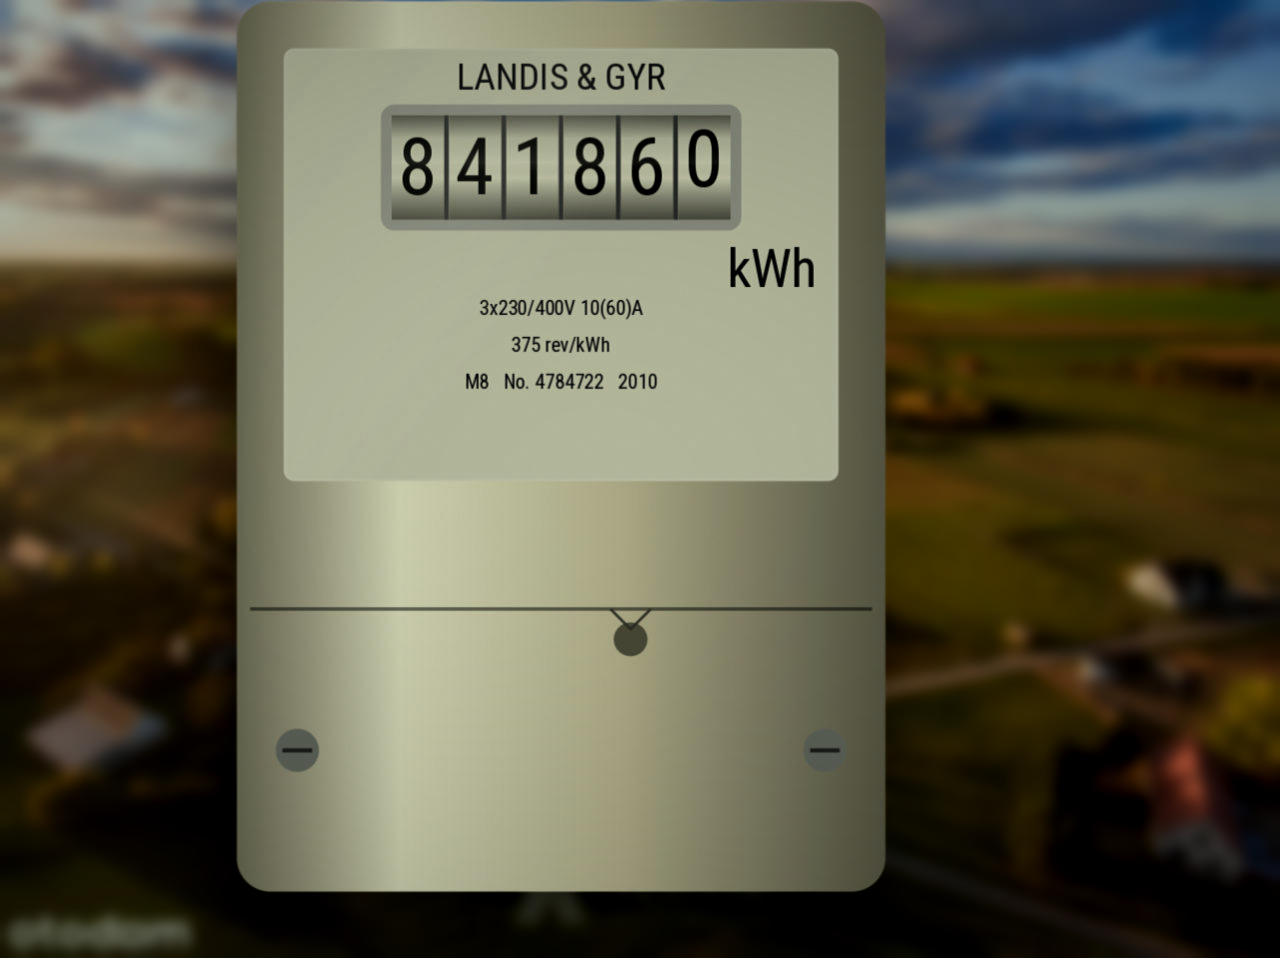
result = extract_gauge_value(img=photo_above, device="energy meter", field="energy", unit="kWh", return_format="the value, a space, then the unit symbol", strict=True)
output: 841860 kWh
